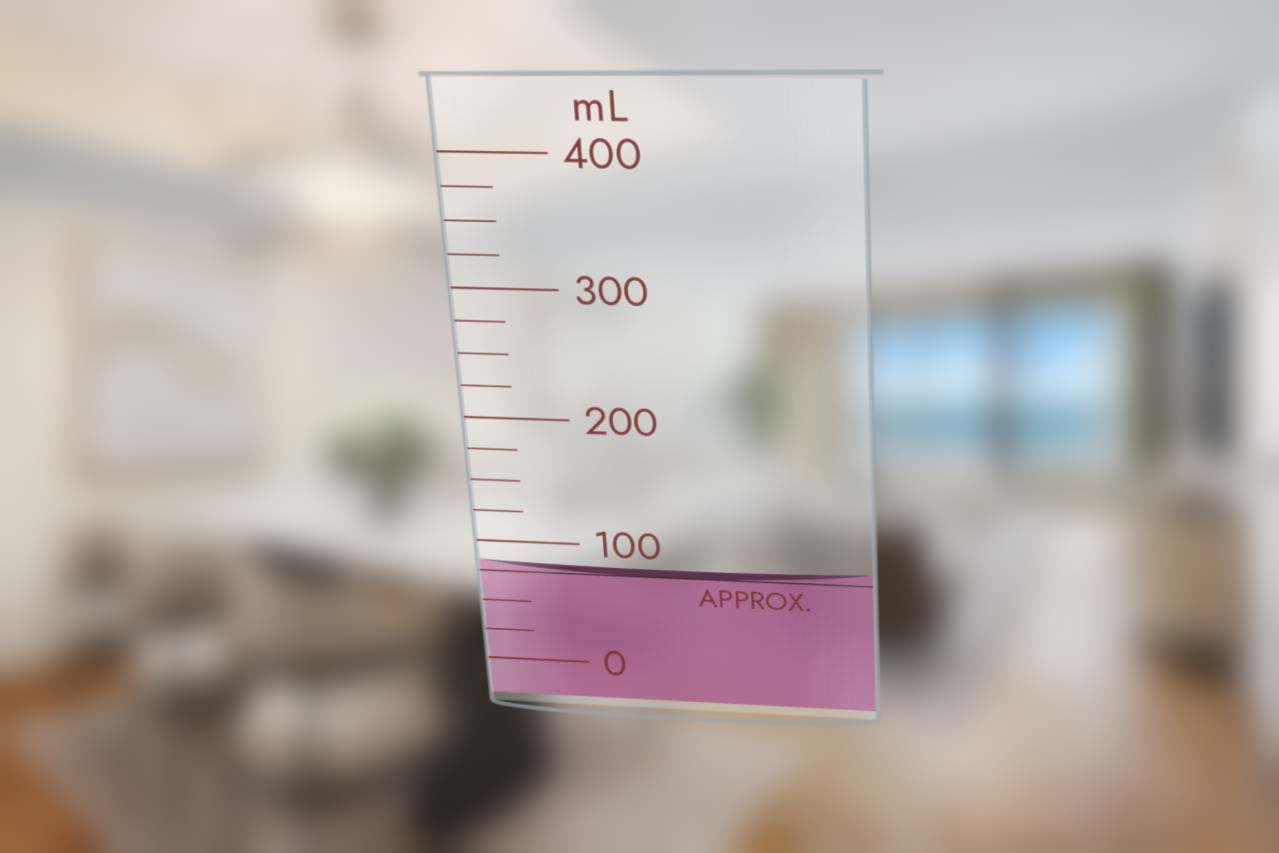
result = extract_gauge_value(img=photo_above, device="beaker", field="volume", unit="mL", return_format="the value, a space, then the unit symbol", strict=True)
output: 75 mL
